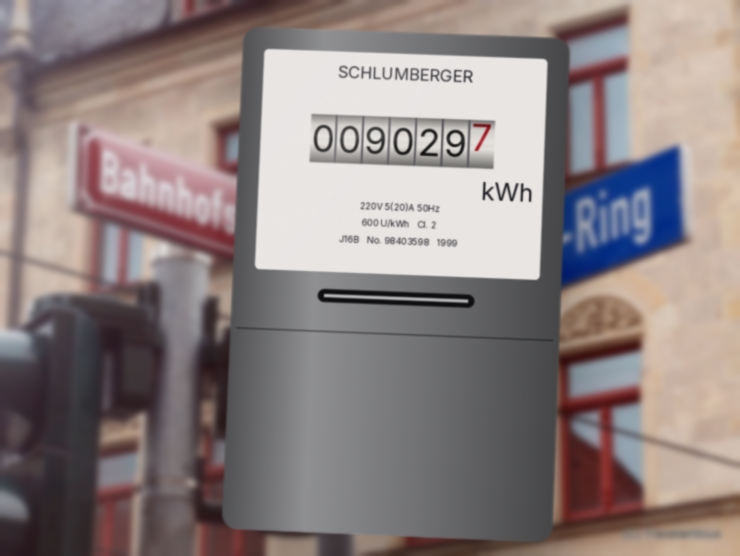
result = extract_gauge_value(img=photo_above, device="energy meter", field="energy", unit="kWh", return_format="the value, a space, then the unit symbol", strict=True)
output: 9029.7 kWh
